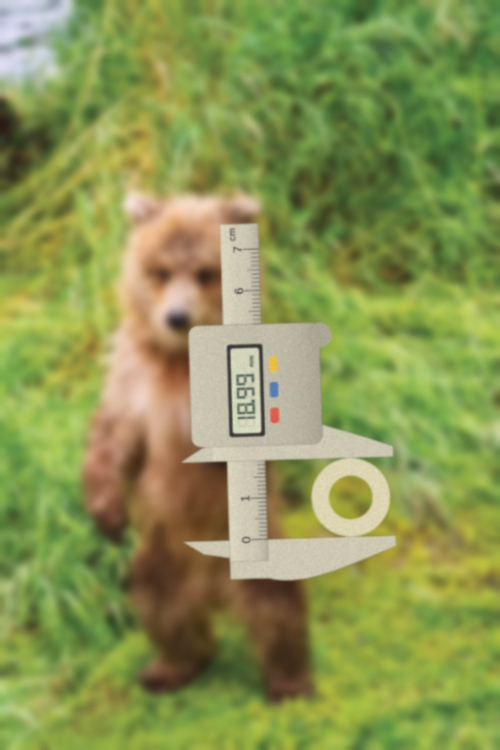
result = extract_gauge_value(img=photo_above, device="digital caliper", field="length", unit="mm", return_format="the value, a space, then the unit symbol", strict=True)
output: 18.99 mm
